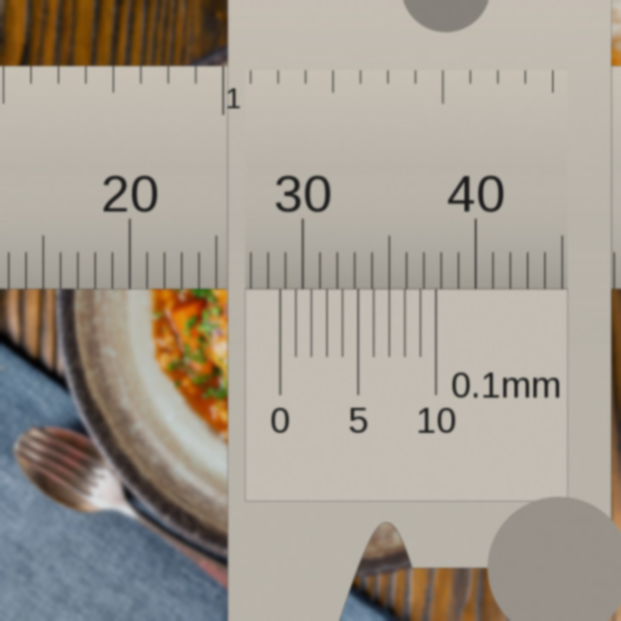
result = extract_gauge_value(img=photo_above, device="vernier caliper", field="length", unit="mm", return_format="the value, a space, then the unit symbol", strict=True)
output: 28.7 mm
